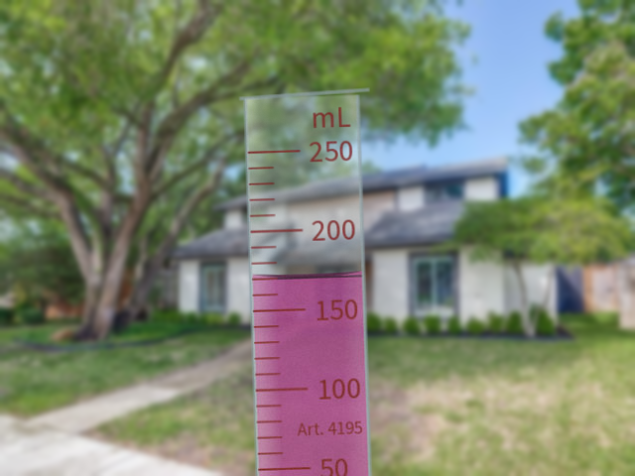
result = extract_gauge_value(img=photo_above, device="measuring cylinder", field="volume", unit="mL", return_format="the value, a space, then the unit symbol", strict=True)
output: 170 mL
